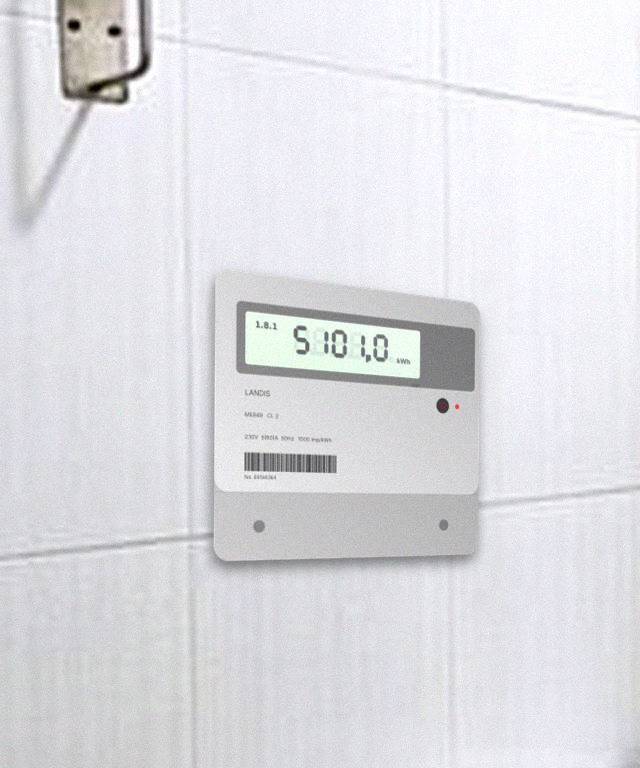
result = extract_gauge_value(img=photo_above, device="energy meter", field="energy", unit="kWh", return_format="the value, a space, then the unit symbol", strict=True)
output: 5101.0 kWh
